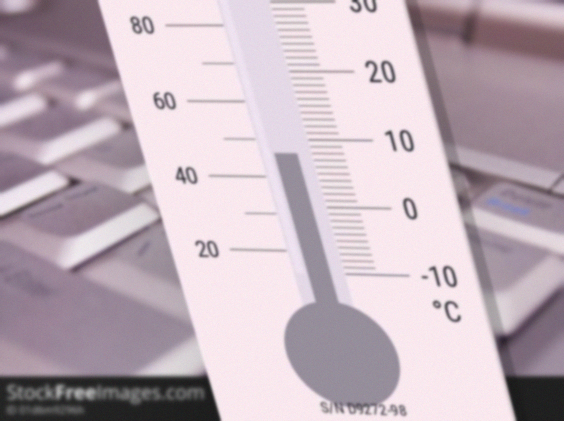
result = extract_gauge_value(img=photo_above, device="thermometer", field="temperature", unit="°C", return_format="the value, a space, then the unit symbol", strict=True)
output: 8 °C
